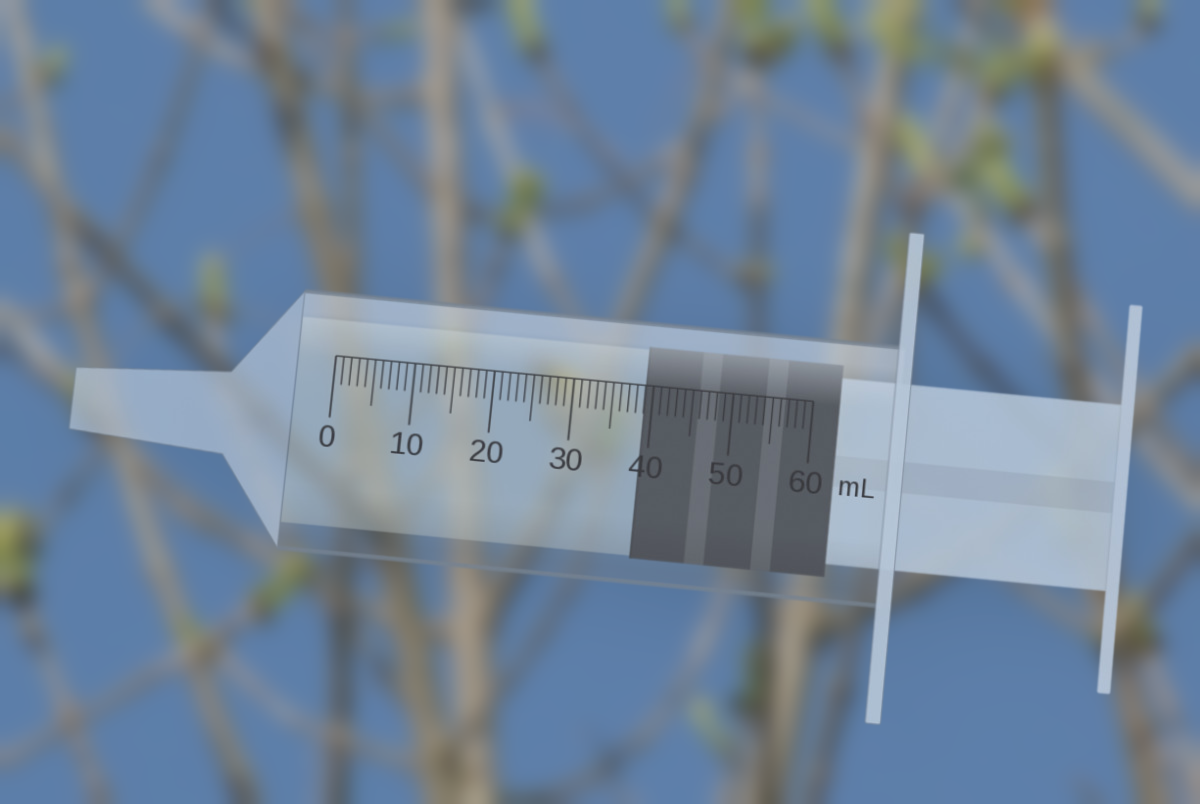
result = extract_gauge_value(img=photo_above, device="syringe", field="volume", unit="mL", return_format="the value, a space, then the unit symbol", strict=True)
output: 39 mL
